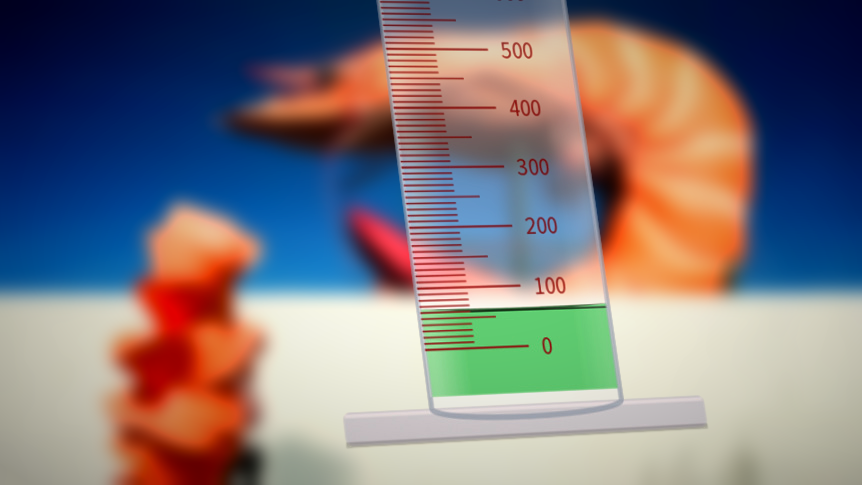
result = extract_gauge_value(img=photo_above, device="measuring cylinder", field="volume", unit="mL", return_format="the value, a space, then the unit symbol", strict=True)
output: 60 mL
